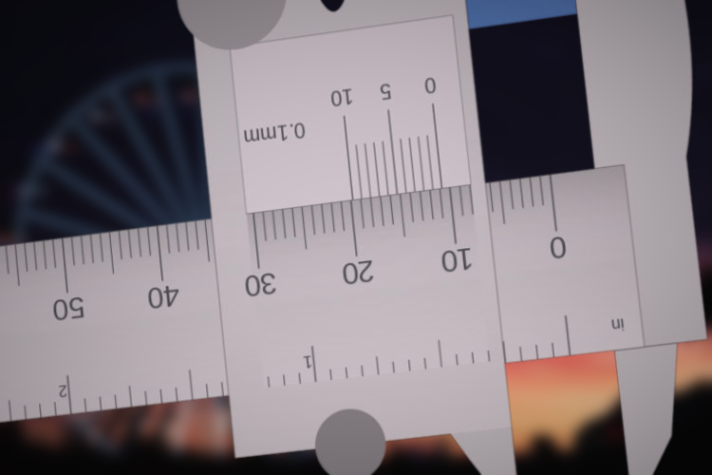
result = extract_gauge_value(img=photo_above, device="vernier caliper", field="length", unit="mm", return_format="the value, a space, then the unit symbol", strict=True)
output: 10.8 mm
